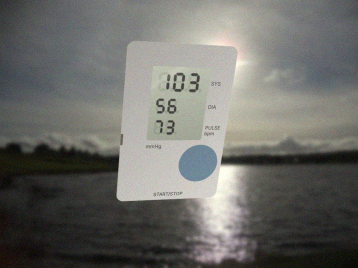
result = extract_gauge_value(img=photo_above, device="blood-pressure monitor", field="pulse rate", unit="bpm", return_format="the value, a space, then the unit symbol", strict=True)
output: 73 bpm
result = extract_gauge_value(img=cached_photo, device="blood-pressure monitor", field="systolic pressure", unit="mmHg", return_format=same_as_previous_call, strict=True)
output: 103 mmHg
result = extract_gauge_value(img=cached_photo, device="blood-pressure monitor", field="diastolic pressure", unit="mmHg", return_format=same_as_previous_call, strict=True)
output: 56 mmHg
